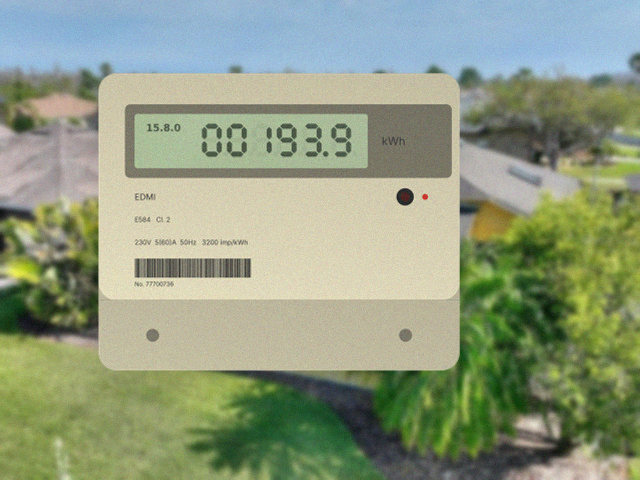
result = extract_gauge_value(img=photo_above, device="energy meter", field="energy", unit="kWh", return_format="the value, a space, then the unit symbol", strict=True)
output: 193.9 kWh
